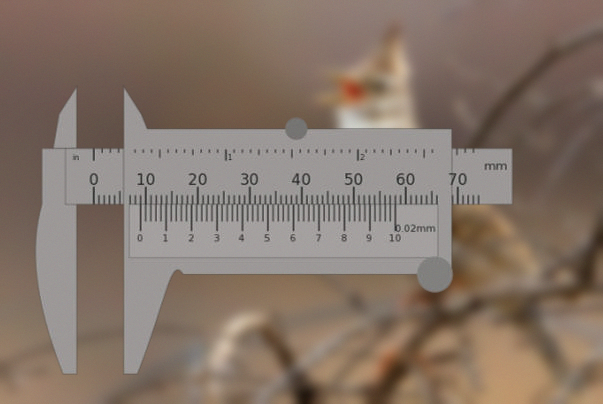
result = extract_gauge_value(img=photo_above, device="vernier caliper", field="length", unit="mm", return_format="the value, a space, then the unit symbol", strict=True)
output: 9.0 mm
